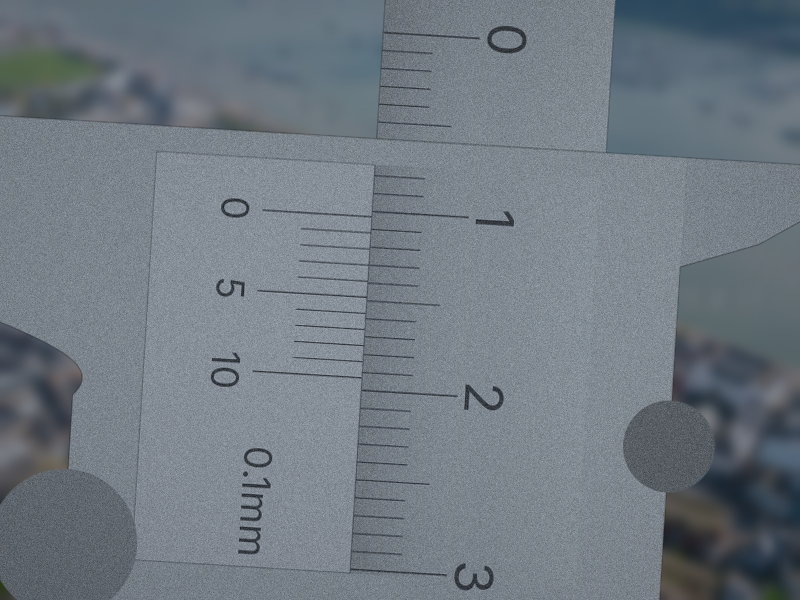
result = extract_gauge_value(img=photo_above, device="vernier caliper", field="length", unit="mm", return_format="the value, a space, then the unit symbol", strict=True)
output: 10.3 mm
